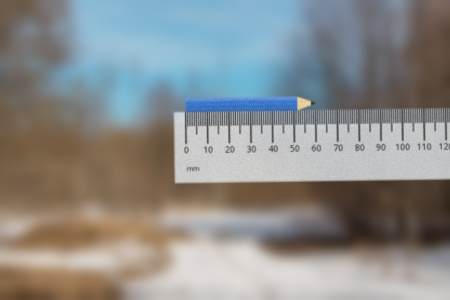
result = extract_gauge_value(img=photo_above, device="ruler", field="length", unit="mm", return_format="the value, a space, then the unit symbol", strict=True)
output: 60 mm
